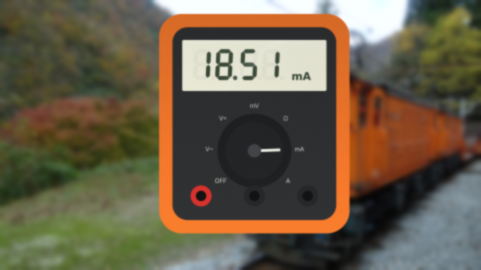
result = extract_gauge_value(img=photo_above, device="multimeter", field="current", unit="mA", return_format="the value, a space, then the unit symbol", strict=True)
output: 18.51 mA
